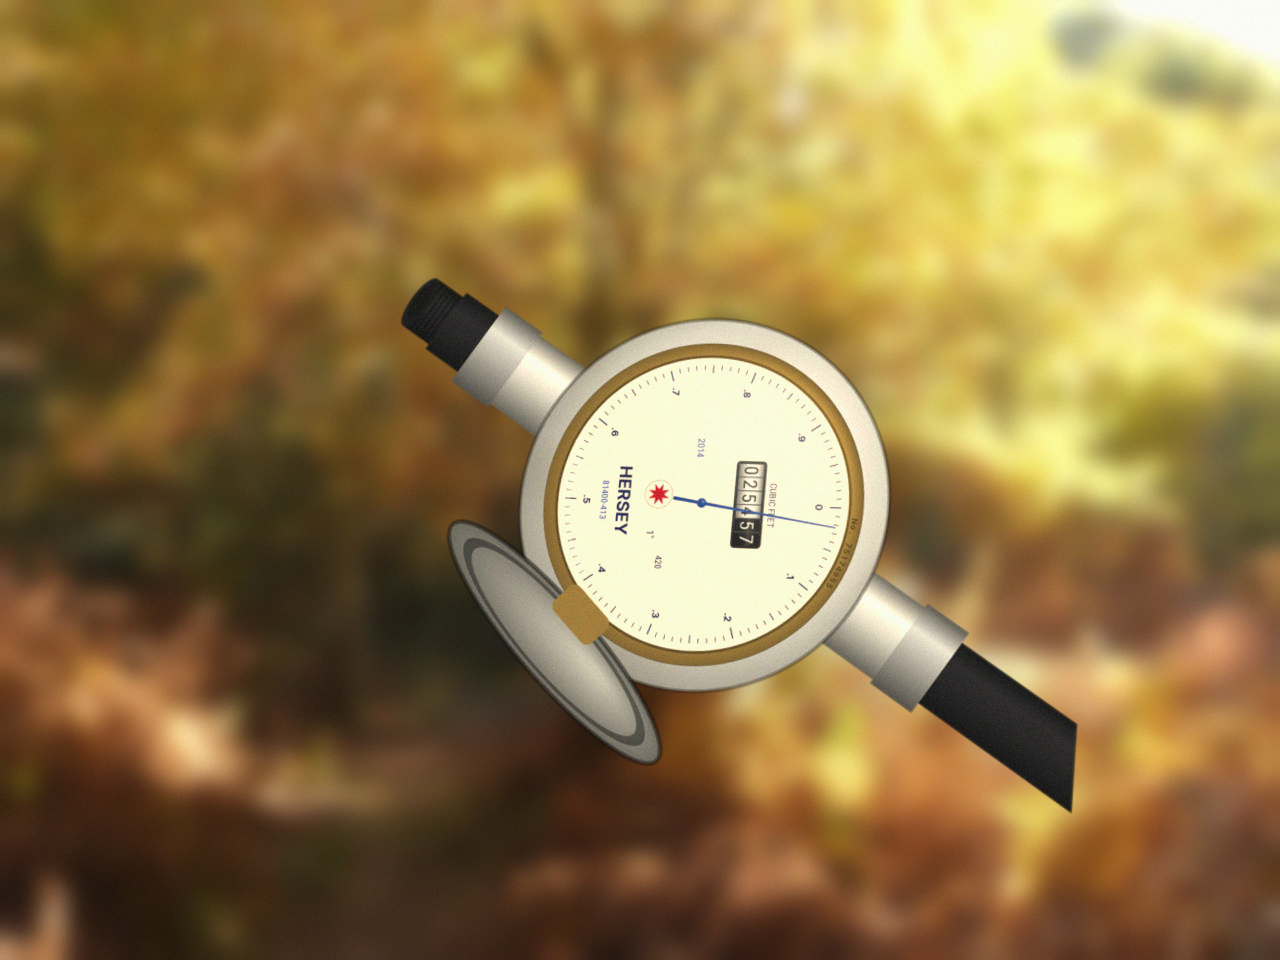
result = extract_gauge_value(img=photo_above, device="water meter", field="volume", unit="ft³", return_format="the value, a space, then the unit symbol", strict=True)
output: 25457.02 ft³
